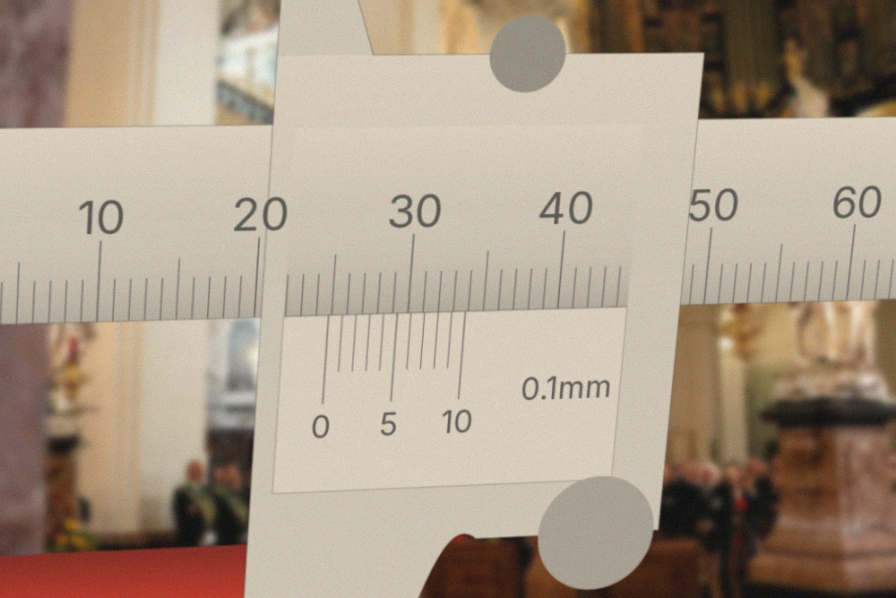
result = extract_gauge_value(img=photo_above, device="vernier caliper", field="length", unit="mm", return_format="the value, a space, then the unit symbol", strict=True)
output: 24.8 mm
